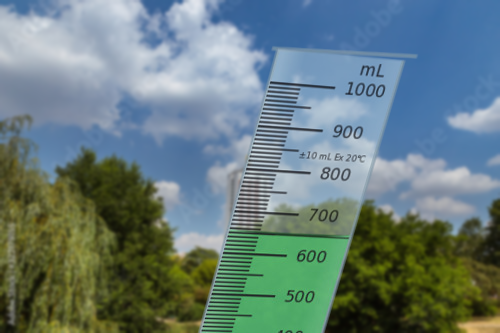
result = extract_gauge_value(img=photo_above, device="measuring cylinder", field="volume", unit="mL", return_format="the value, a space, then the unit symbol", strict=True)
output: 650 mL
